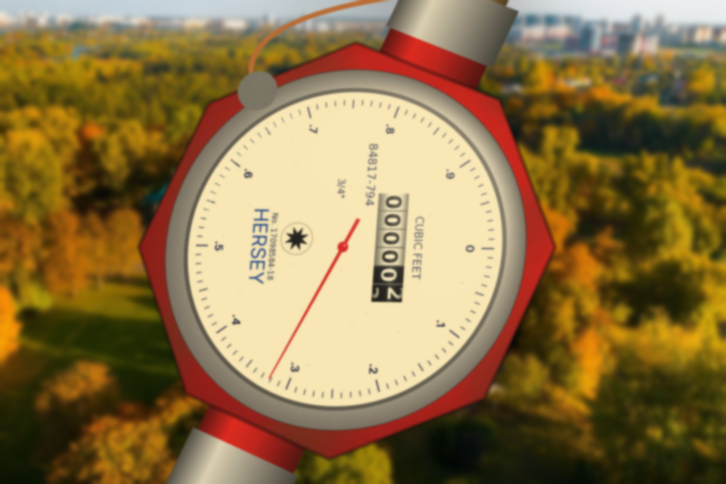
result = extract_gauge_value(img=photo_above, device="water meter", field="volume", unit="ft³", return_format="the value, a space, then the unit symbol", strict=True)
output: 2.32 ft³
